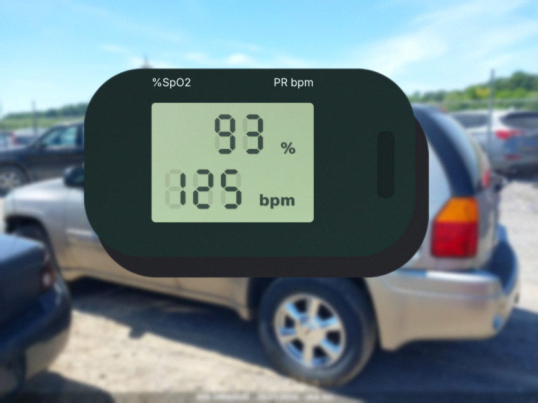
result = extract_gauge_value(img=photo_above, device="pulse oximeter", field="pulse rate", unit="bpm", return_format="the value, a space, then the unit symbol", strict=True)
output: 125 bpm
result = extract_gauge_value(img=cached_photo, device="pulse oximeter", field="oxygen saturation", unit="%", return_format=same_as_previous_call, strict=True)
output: 93 %
